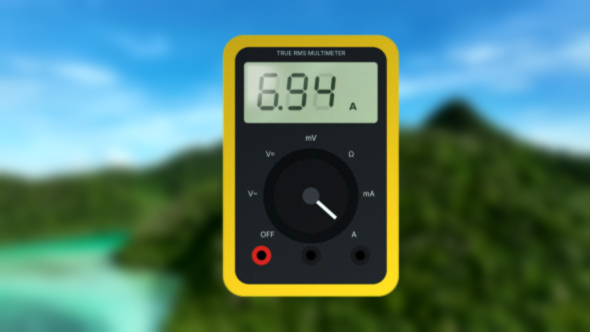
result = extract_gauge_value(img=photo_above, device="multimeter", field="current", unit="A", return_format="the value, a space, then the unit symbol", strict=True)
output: 6.94 A
